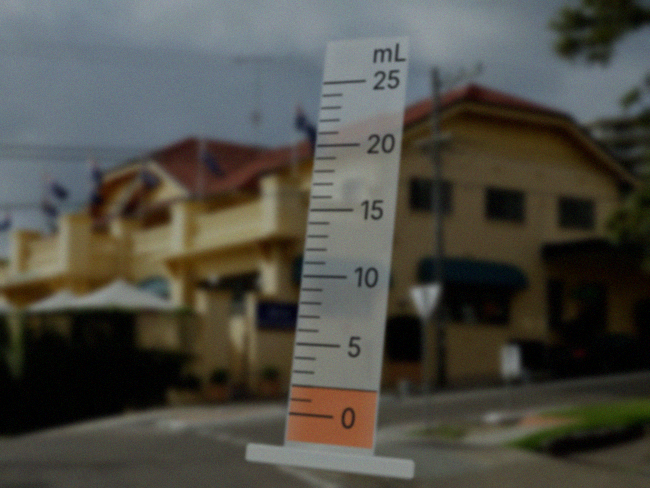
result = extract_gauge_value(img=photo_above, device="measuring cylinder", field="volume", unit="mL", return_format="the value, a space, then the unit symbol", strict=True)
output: 2 mL
